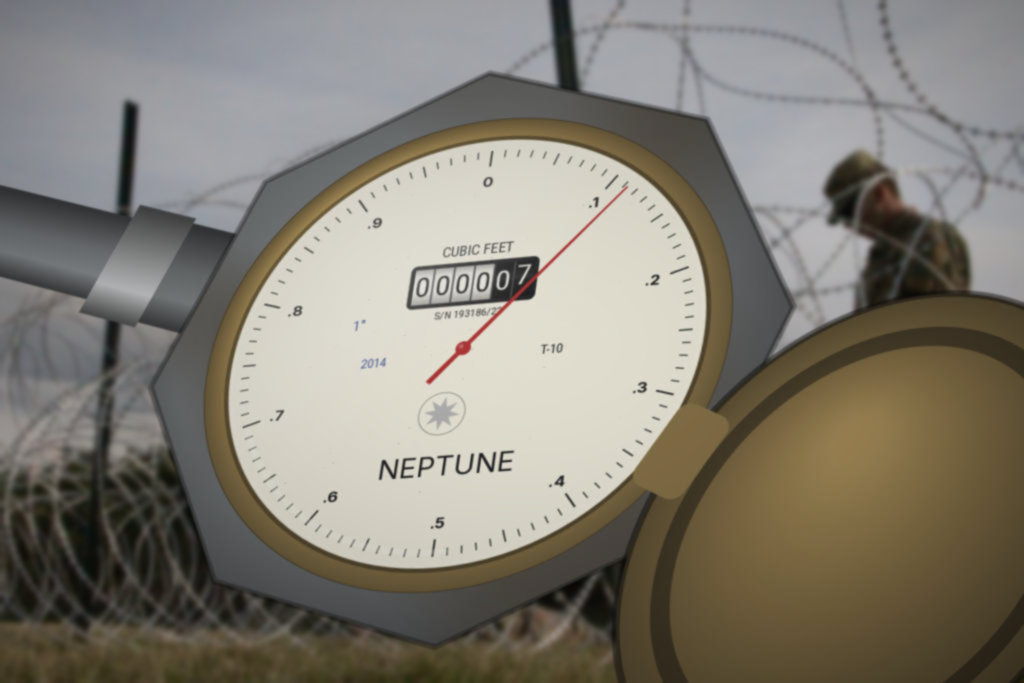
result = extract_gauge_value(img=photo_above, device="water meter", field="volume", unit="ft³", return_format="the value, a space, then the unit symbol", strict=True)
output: 7.11 ft³
